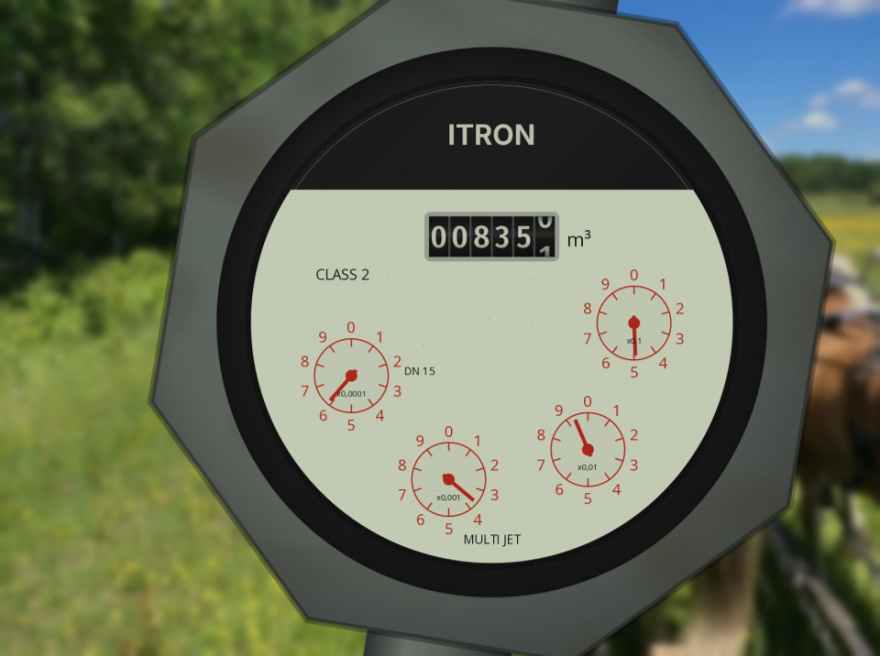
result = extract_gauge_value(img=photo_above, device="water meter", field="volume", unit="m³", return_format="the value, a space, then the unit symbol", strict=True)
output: 8350.4936 m³
